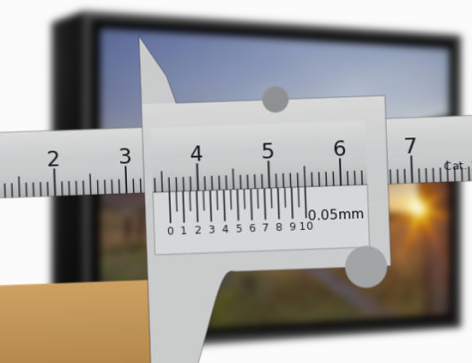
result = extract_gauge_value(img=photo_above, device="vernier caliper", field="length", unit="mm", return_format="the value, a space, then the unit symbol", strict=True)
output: 36.0 mm
